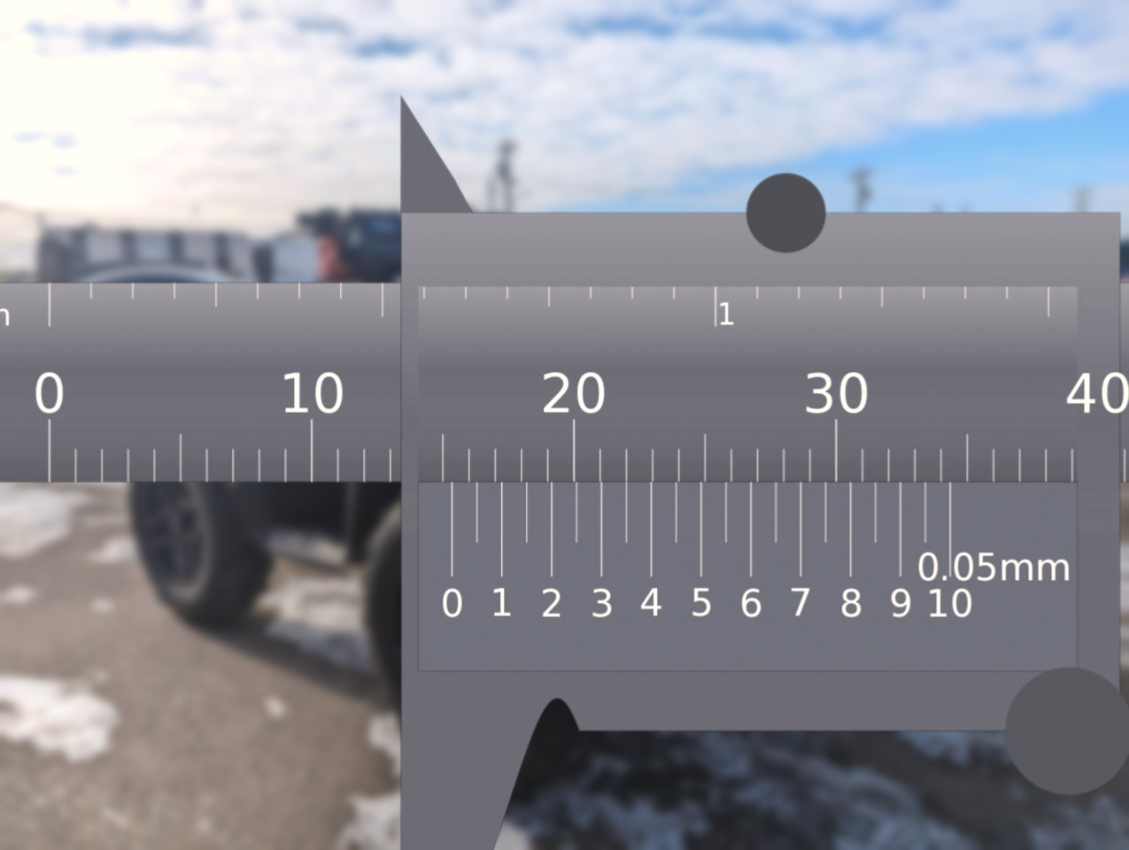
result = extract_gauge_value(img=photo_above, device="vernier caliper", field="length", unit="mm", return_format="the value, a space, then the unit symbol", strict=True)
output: 15.35 mm
